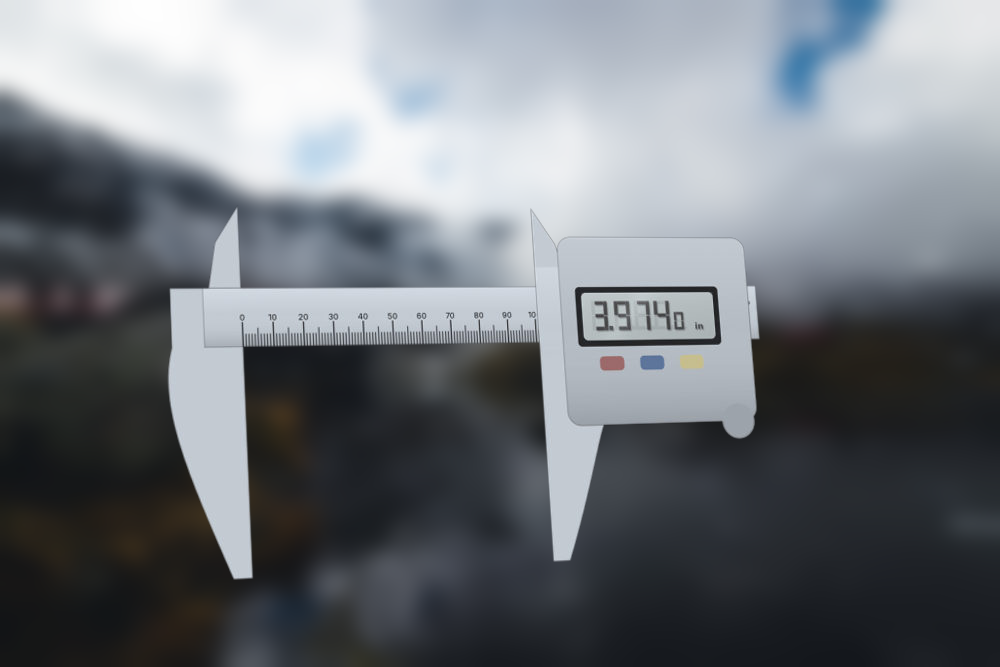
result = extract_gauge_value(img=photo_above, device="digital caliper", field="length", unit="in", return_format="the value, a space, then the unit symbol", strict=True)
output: 3.9740 in
